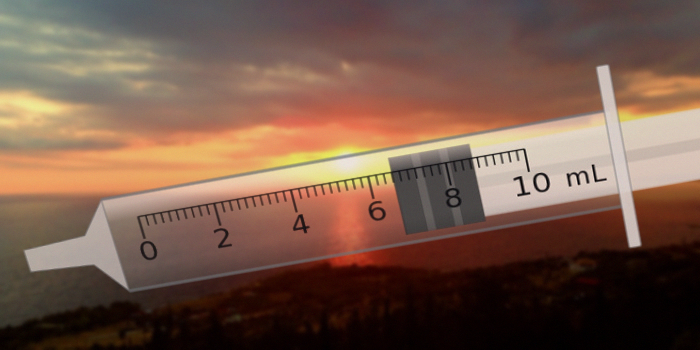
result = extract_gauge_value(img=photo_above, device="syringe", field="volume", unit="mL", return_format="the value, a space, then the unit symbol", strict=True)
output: 6.6 mL
